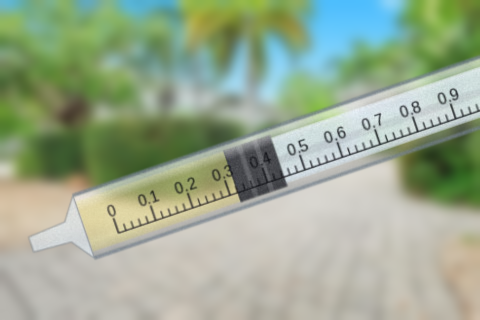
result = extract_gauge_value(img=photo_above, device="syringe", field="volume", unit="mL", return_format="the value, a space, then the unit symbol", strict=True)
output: 0.32 mL
